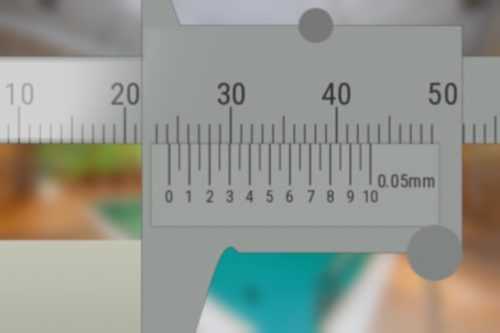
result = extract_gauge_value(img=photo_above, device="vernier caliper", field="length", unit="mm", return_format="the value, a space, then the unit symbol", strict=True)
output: 24.2 mm
